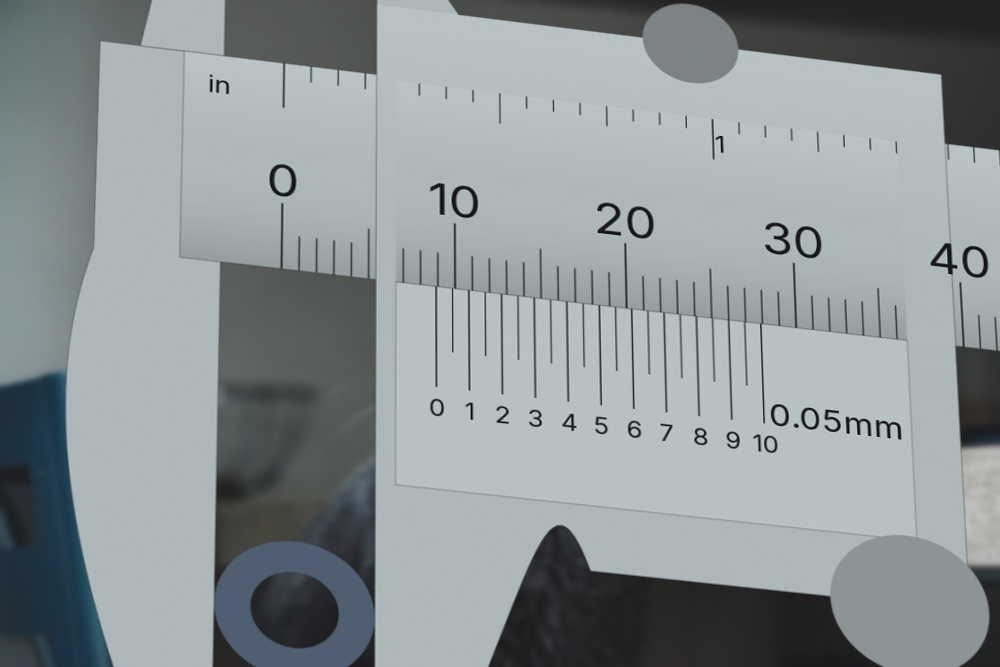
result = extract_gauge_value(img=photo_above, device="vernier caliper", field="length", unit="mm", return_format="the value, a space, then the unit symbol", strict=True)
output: 8.9 mm
